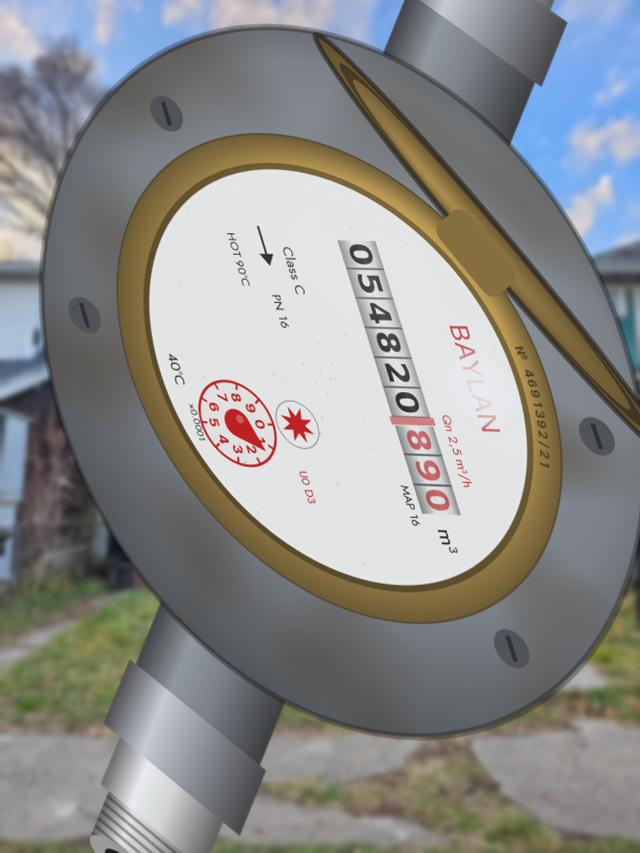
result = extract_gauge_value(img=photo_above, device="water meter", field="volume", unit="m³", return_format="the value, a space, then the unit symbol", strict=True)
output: 54820.8901 m³
